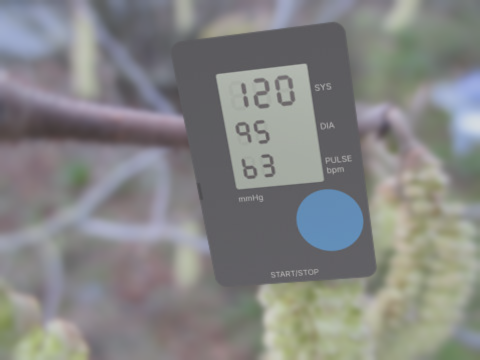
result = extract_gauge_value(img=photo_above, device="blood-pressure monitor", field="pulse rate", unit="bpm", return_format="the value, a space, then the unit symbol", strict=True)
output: 63 bpm
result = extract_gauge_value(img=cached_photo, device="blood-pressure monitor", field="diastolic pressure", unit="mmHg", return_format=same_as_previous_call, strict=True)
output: 95 mmHg
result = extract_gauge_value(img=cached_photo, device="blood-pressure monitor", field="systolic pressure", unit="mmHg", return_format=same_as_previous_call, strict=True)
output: 120 mmHg
